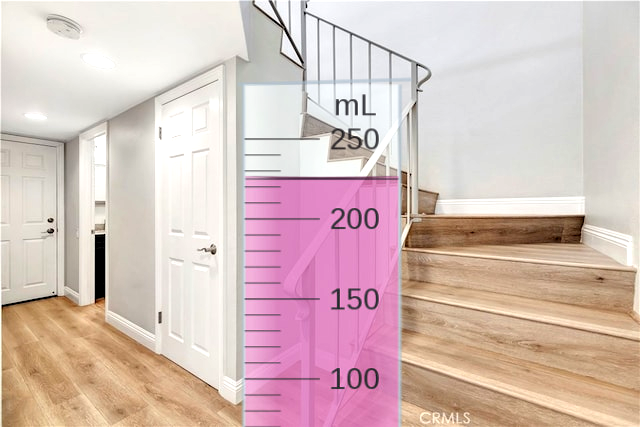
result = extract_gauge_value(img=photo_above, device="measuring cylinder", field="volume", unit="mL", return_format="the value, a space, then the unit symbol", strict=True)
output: 225 mL
